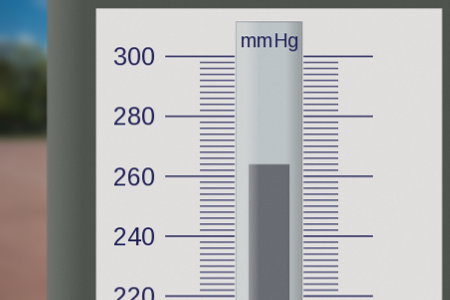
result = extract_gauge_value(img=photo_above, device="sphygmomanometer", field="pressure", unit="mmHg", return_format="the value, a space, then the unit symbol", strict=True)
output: 264 mmHg
